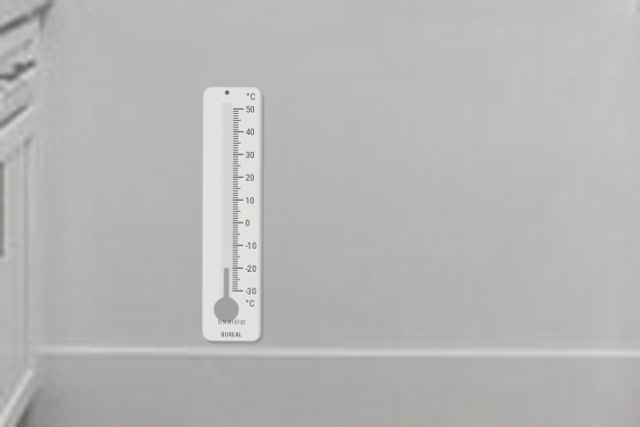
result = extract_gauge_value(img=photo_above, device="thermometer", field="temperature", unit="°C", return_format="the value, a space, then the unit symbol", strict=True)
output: -20 °C
